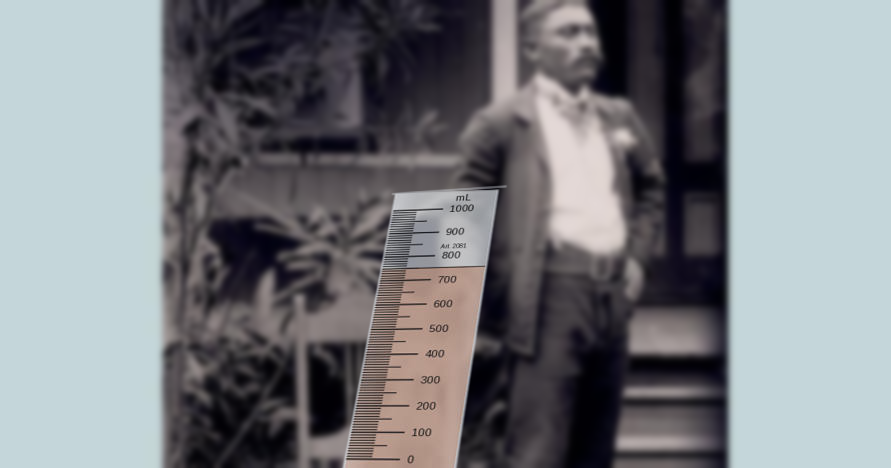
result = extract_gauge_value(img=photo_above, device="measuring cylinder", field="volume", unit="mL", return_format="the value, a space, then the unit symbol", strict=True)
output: 750 mL
